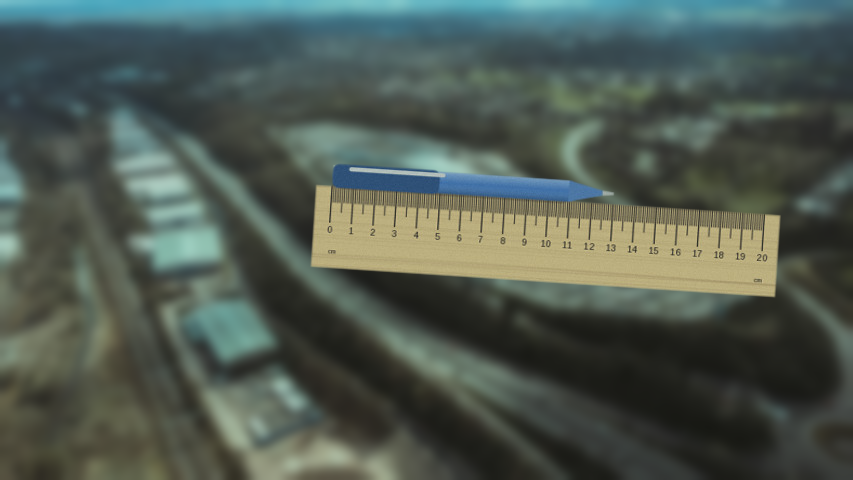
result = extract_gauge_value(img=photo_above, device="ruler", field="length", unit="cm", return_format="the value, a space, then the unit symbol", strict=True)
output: 13 cm
